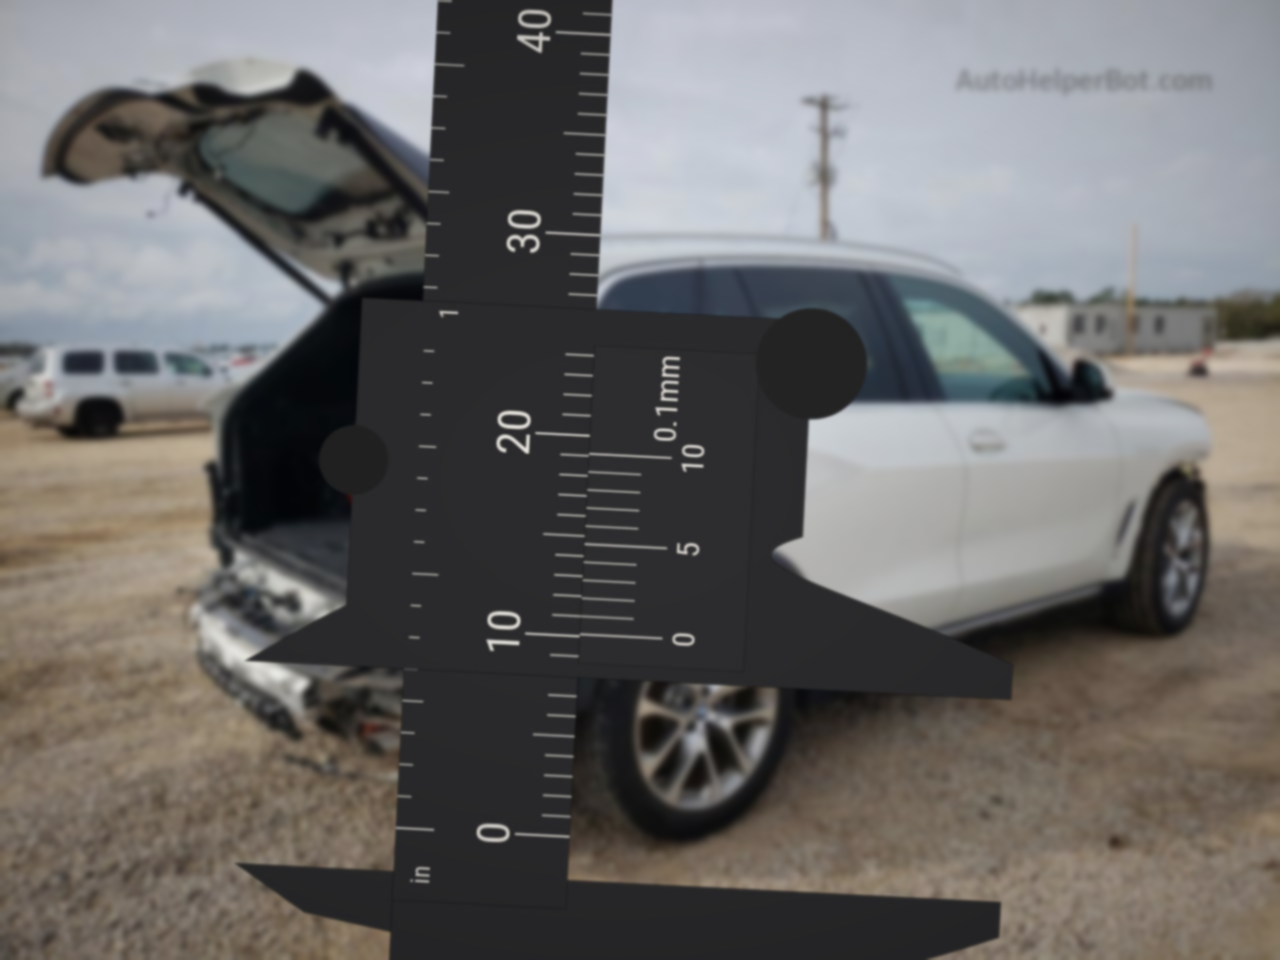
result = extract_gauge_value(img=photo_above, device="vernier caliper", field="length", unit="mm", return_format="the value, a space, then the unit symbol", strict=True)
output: 10.1 mm
